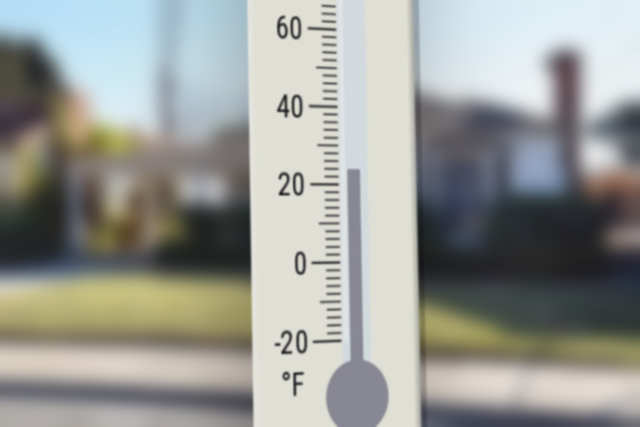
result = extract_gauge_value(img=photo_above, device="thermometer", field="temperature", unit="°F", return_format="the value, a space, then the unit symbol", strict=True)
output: 24 °F
